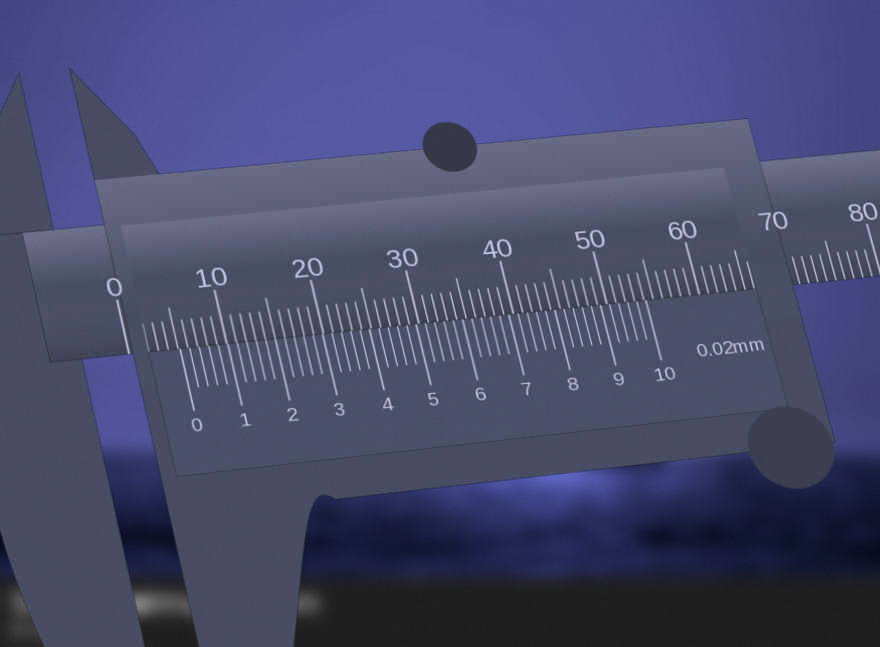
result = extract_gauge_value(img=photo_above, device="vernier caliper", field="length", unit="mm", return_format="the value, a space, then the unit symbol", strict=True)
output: 5.2 mm
